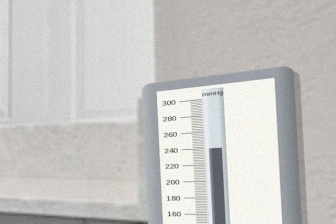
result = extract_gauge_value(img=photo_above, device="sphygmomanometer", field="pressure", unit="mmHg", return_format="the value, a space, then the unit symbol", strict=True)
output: 240 mmHg
